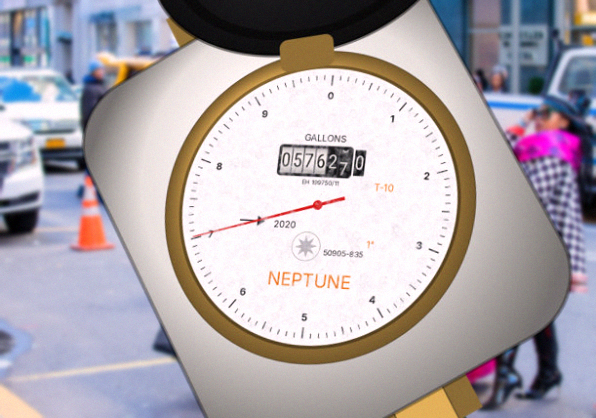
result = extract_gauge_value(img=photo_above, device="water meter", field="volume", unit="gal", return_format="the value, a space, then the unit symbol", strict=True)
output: 576267.0 gal
